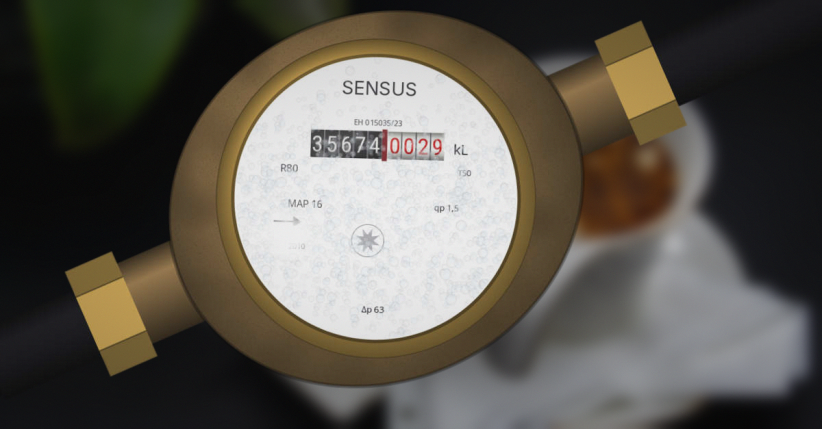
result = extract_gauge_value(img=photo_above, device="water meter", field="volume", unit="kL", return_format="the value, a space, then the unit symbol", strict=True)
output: 35674.0029 kL
